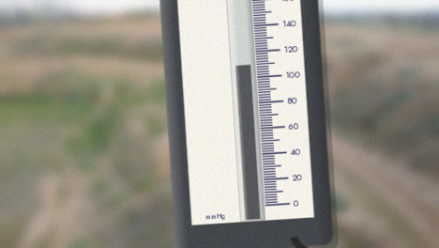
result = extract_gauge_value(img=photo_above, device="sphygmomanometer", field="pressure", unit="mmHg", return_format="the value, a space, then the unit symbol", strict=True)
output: 110 mmHg
